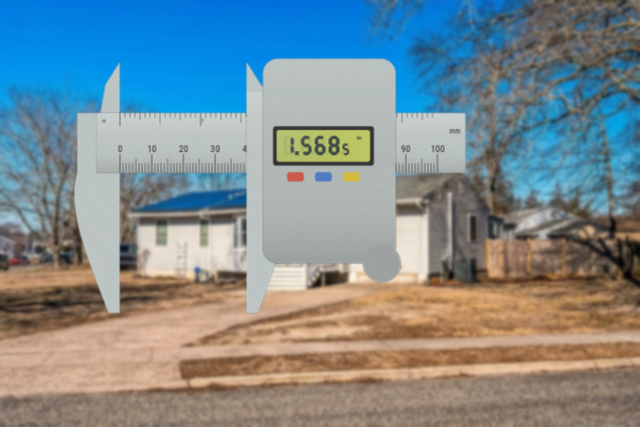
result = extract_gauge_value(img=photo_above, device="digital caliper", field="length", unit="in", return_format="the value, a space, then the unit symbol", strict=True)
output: 1.5685 in
